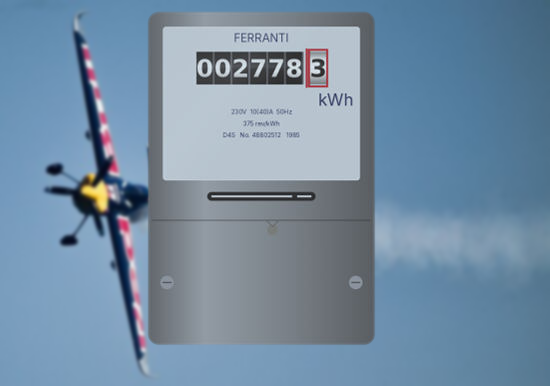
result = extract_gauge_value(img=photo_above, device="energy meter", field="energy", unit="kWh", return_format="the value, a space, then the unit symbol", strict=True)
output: 2778.3 kWh
